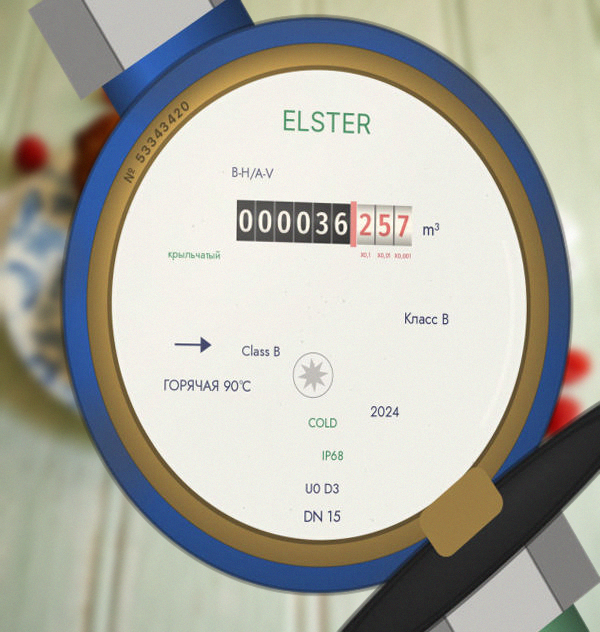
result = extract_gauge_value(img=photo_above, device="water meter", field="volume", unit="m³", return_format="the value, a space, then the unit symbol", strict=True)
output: 36.257 m³
